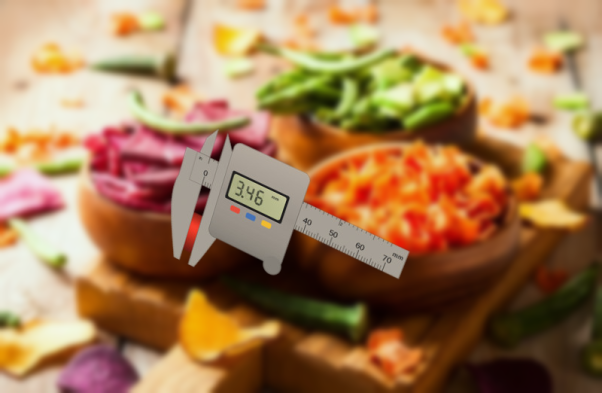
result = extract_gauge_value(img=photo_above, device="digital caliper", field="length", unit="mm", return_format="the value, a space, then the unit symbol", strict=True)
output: 3.46 mm
